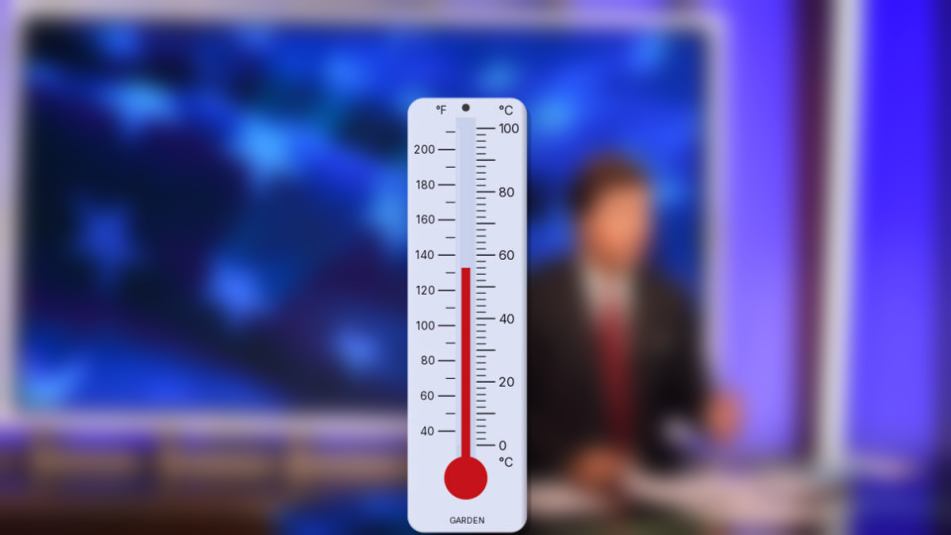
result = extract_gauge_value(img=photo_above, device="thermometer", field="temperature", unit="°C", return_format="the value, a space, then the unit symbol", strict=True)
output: 56 °C
